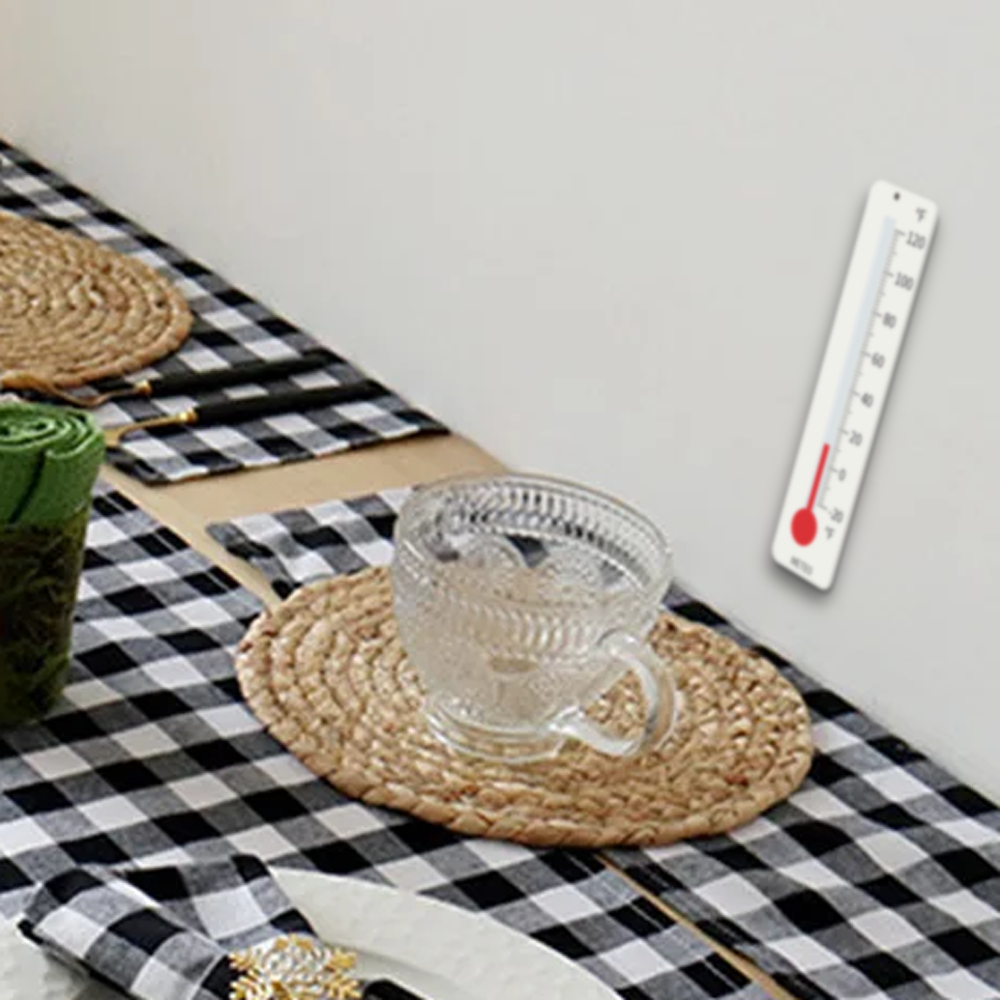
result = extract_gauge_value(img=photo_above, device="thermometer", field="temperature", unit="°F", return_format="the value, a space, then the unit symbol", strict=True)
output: 10 °F
